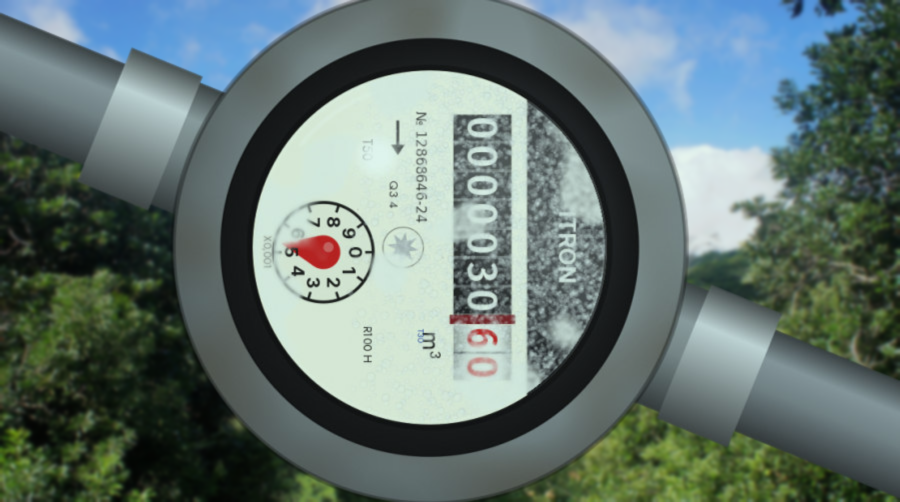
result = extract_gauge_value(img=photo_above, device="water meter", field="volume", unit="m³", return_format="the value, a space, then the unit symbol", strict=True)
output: 30.605 m³
